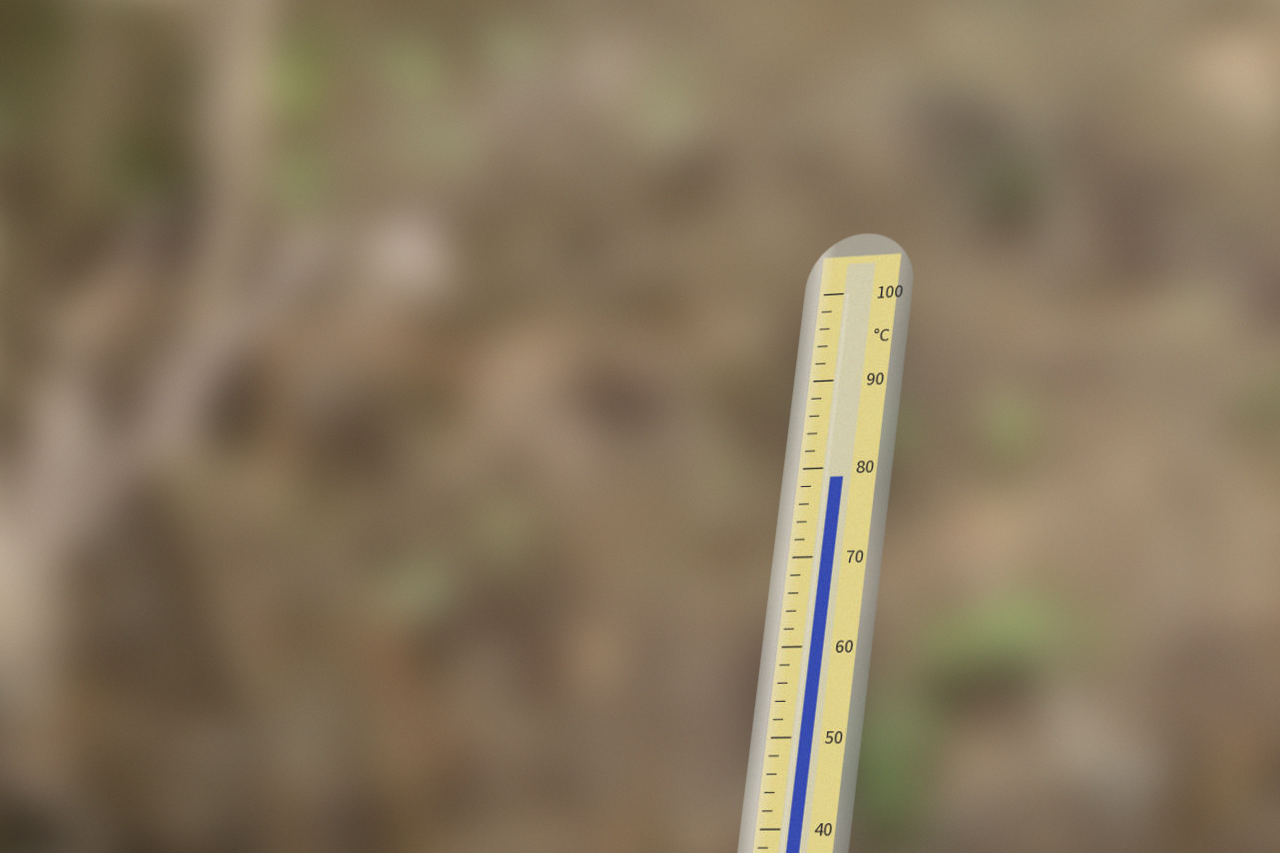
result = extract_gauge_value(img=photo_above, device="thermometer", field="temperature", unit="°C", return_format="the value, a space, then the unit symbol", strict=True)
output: 79 °C
